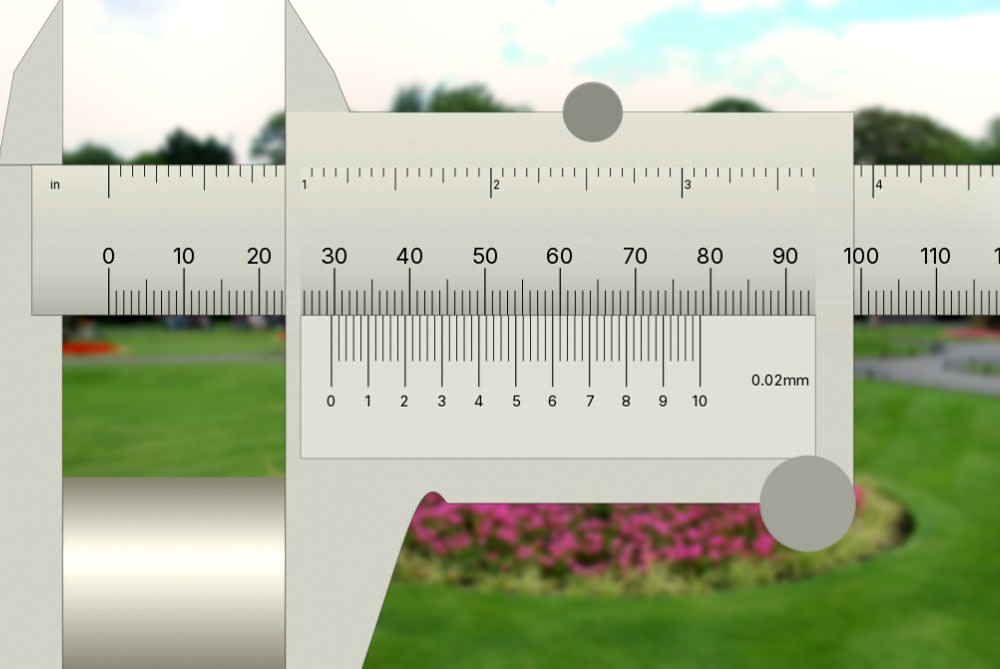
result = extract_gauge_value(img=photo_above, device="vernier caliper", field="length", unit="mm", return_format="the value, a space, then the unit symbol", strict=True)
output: 29.6 mm
